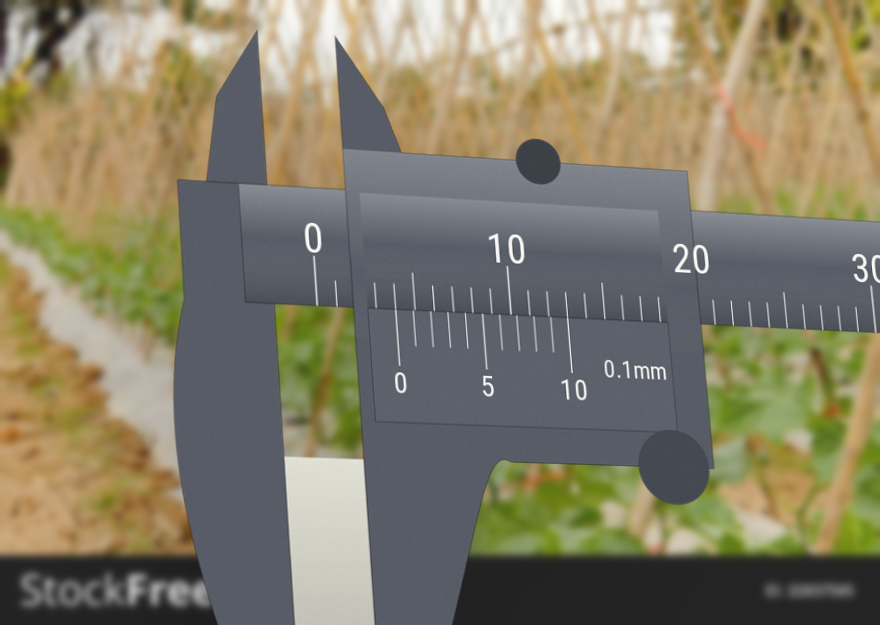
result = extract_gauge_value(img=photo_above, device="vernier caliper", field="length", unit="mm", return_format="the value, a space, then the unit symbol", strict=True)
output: 4.0 mm
